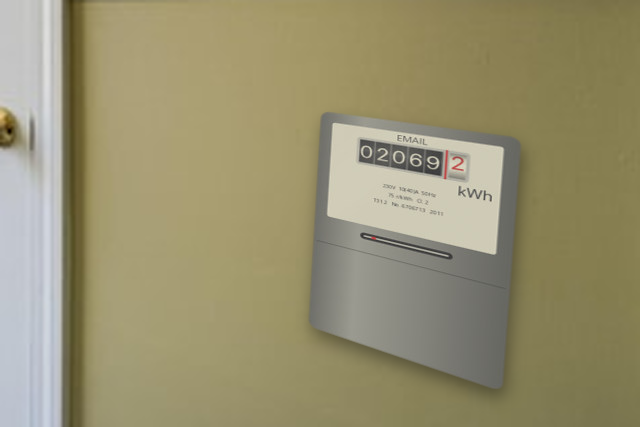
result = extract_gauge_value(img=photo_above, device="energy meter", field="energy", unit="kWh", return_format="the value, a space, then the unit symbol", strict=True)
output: 2069.2 kWh
